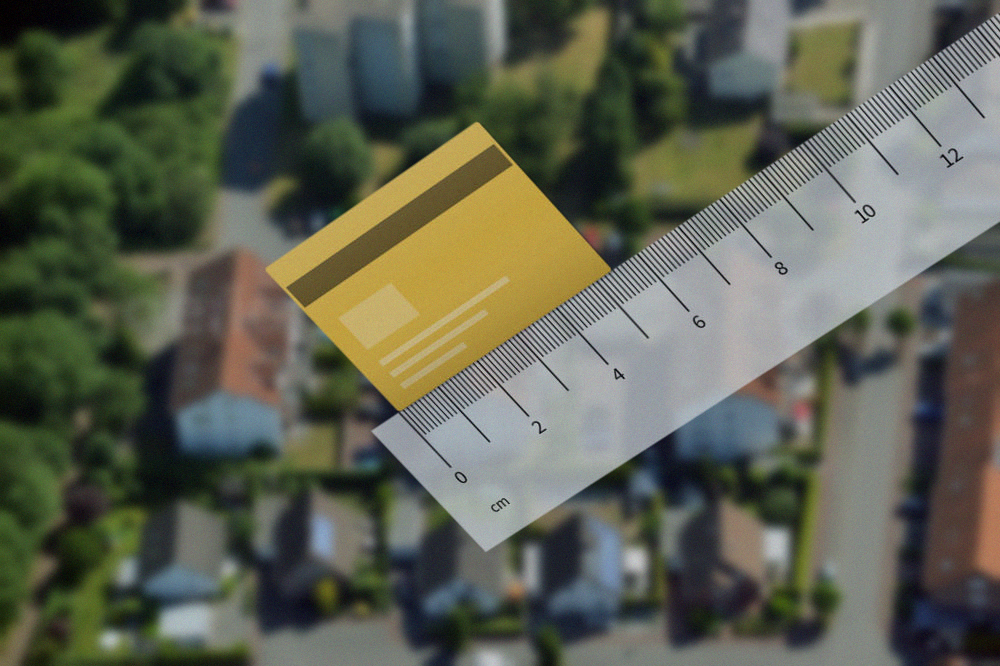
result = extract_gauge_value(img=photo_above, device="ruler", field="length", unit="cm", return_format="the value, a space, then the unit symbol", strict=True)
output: 5.4 cm
